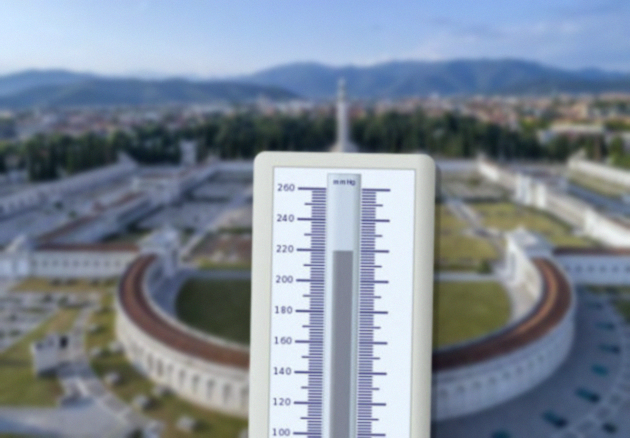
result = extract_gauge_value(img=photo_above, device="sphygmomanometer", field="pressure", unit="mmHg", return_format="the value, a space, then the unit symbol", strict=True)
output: 220 mmHg
